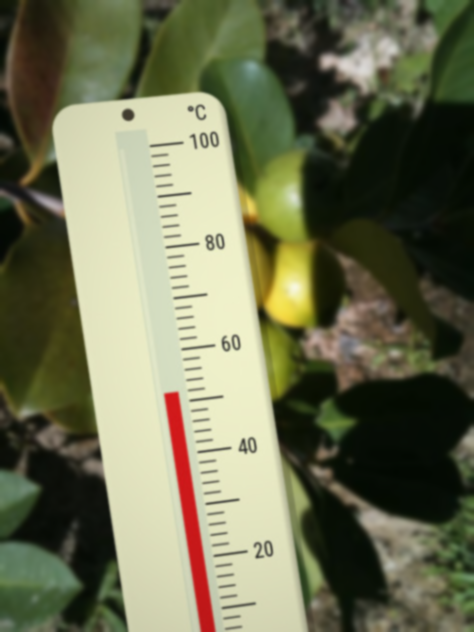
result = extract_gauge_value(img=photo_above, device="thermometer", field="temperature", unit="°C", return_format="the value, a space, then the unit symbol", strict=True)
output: 52 °C
